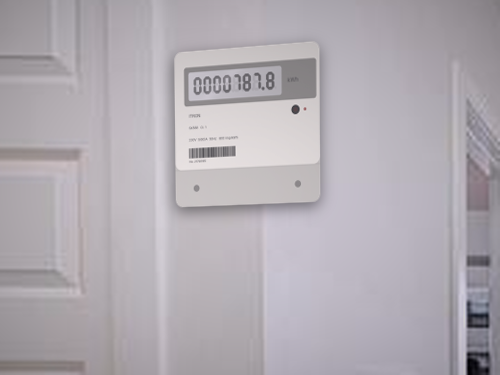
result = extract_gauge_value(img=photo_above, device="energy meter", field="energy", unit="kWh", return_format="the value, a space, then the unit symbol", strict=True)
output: 787.8 kWh
